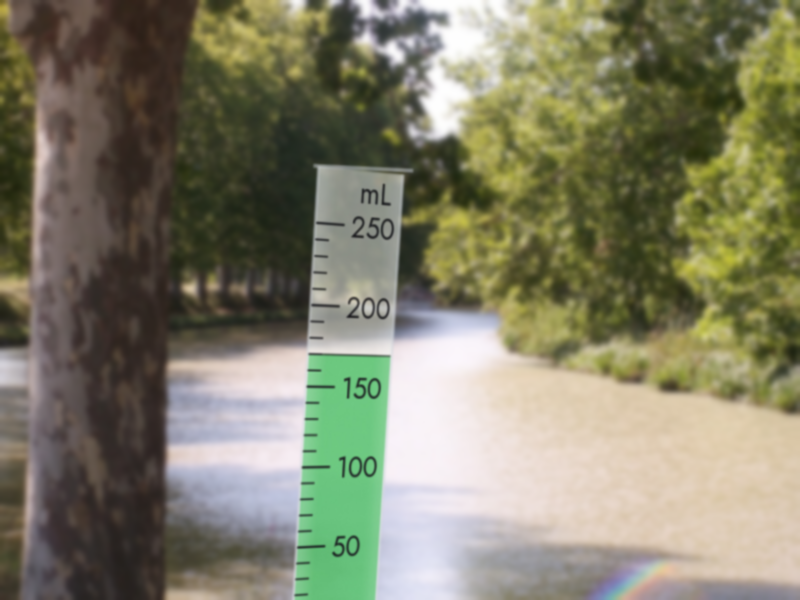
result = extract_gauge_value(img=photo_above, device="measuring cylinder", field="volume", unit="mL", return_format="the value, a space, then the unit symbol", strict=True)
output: 170 mL
